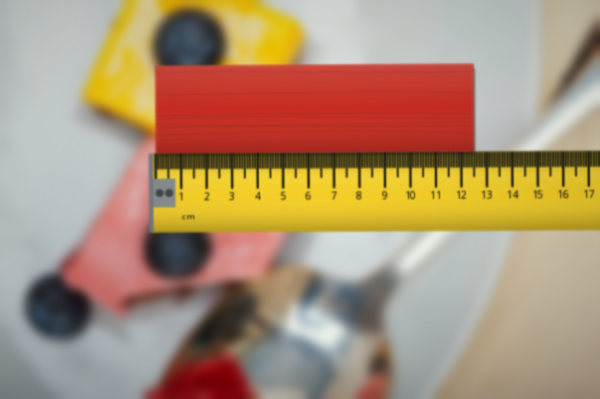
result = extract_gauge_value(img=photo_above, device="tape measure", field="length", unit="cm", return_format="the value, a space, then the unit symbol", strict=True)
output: 12.5 cm
